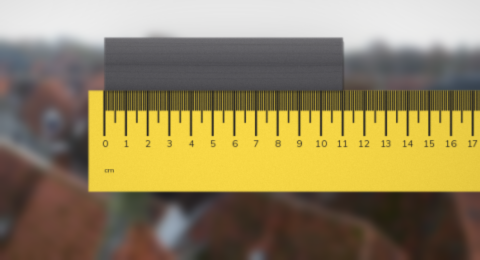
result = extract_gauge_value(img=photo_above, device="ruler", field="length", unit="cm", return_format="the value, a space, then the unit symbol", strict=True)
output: 11 cm
